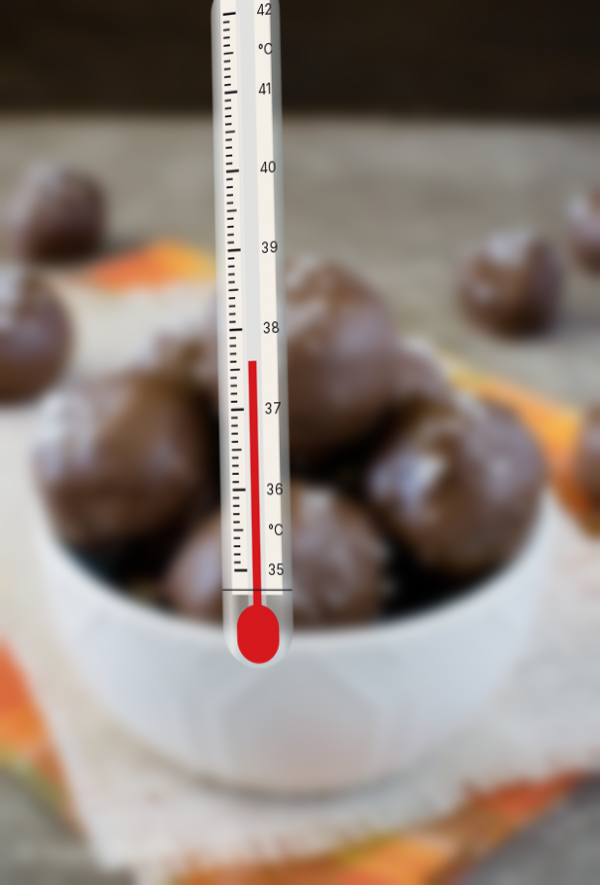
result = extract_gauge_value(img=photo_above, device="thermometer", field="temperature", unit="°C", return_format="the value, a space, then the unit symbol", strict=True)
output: 37.6 °C
